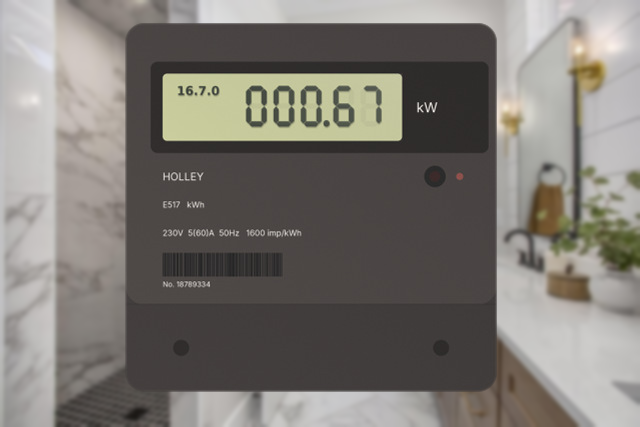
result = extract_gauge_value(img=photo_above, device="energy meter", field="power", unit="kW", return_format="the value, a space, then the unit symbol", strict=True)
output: 0.67 kW
